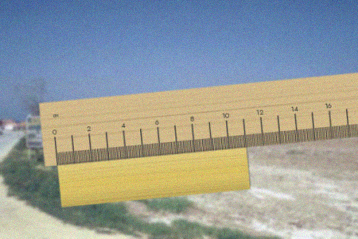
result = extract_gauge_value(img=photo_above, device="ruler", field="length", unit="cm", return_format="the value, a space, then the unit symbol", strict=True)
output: 11 cm
